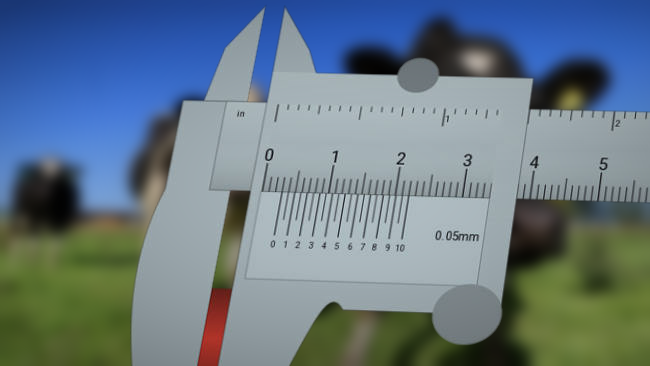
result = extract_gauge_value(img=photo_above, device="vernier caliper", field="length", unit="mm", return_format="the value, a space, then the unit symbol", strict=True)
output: 3.0 mm
